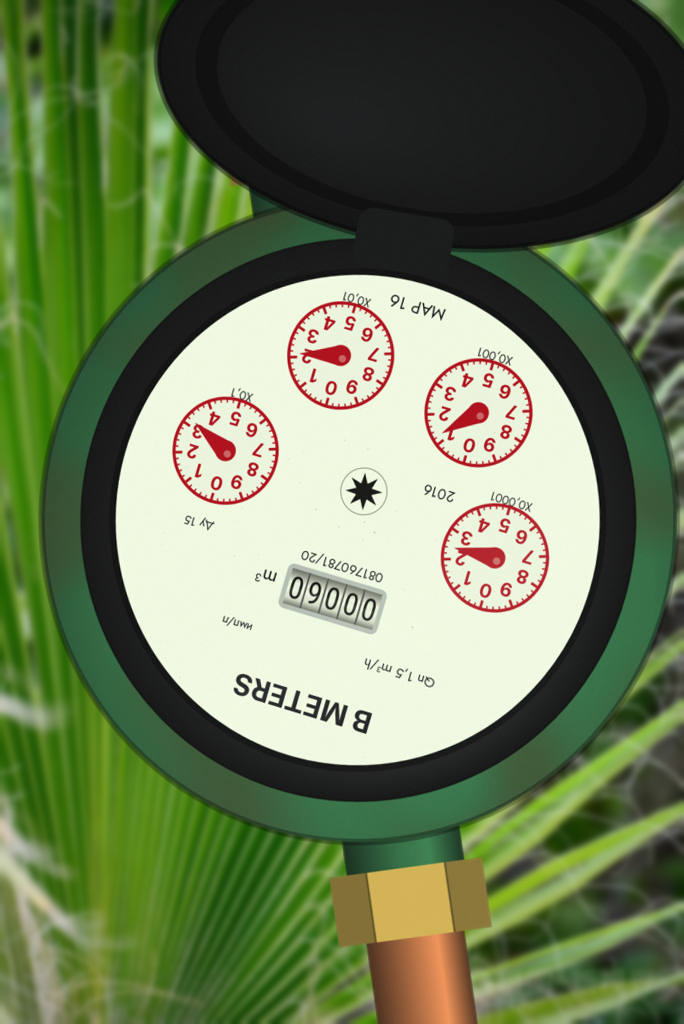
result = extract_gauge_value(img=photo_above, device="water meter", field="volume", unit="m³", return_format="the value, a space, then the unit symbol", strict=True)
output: 60.3212 m³
